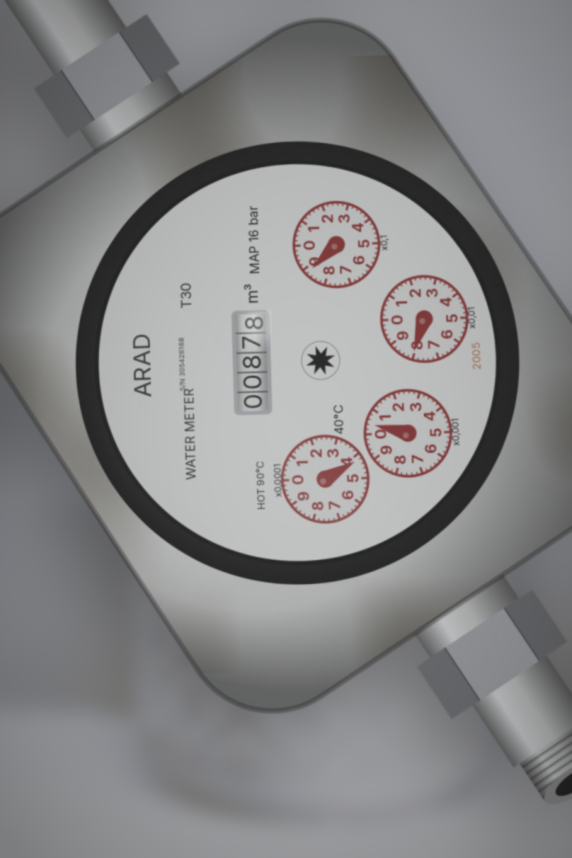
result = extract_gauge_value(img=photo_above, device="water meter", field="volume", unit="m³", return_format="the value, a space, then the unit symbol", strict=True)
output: 877.8804 m³
